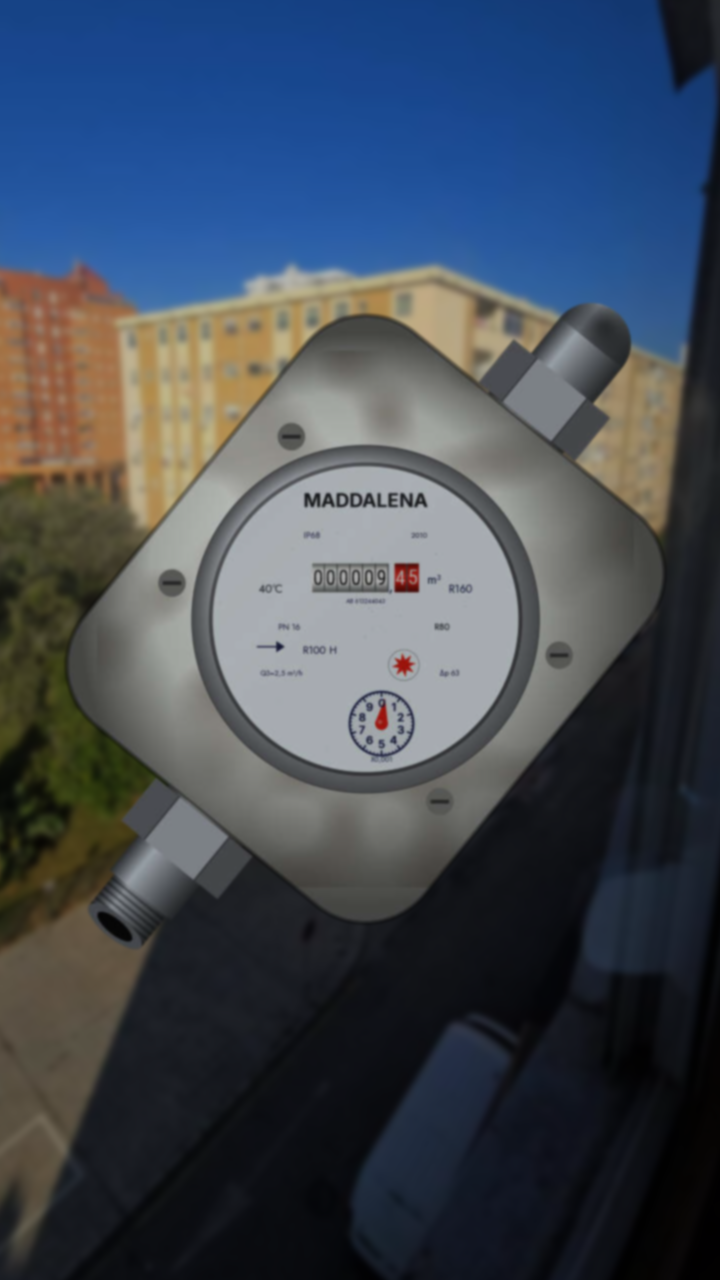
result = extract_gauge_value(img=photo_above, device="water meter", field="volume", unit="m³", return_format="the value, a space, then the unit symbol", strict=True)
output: 9.450 m³
